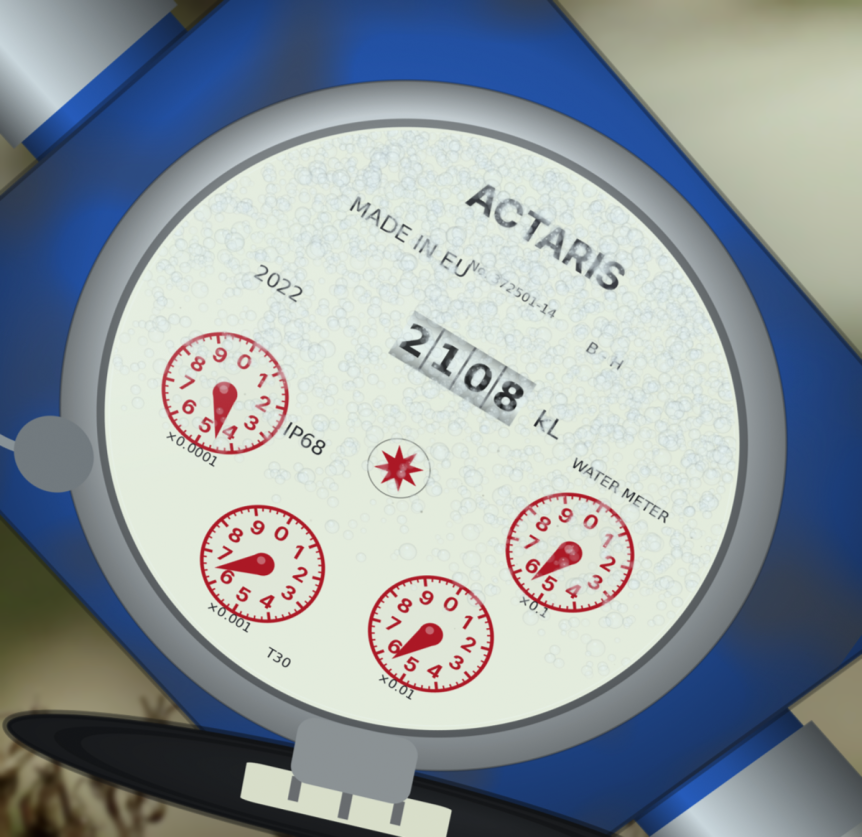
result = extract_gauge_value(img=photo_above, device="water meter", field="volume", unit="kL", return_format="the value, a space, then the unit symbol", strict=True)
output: 2108.5564 kL
